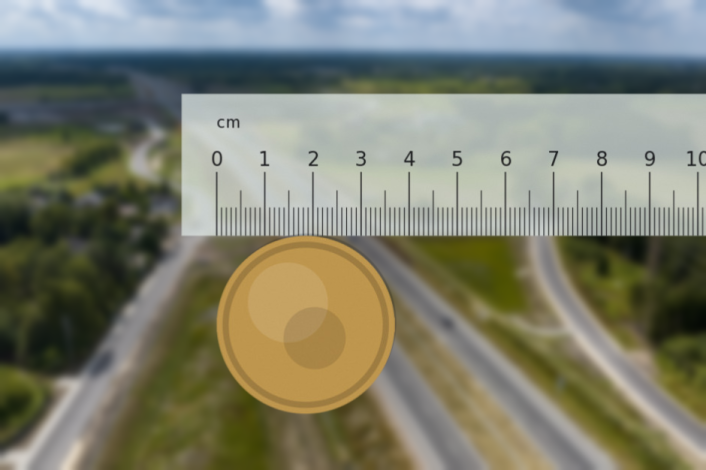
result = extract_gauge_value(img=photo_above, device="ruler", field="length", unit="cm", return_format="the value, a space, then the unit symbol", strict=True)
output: 3.7 cm
